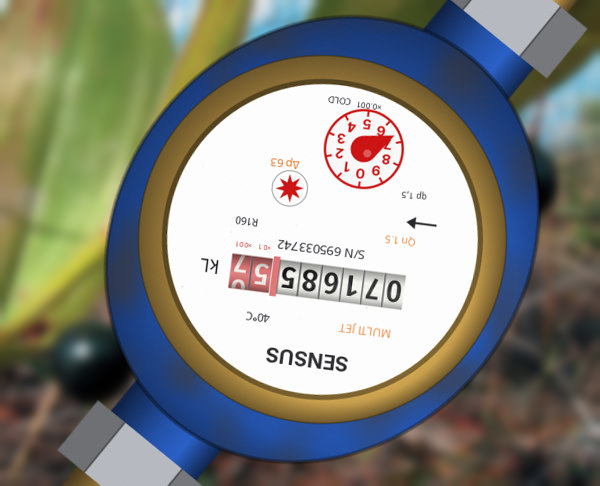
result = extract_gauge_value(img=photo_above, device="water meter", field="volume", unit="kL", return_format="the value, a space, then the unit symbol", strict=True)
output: 71685.566 kL
